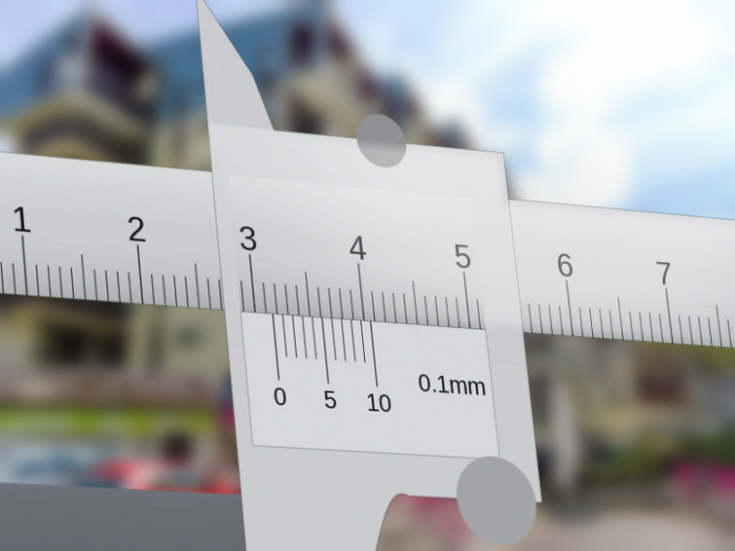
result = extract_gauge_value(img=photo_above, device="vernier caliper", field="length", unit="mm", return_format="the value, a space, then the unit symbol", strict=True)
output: 31.6 mm
